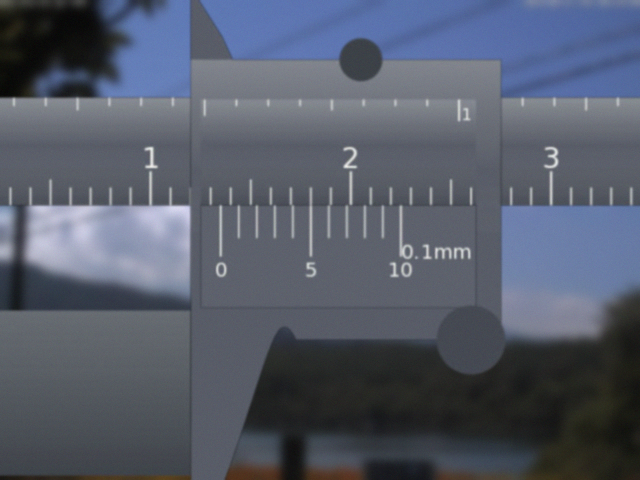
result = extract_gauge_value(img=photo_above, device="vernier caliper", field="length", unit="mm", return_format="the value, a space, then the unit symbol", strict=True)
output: 13.5 mm
